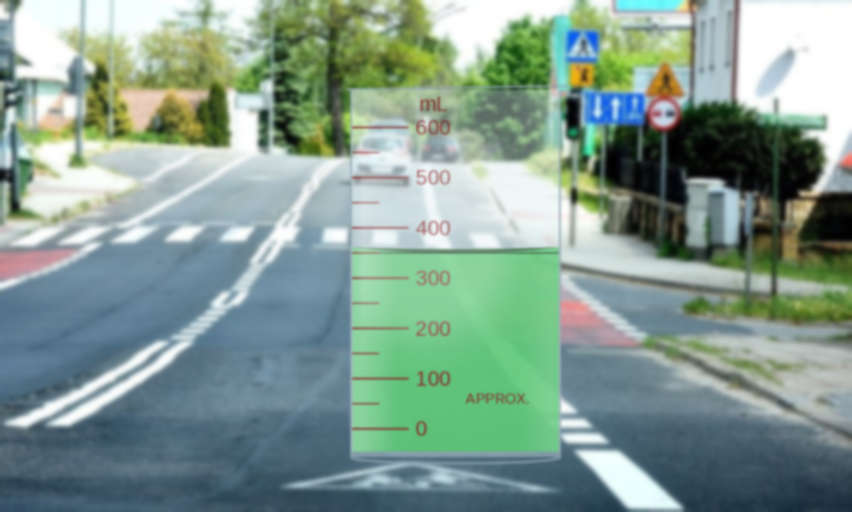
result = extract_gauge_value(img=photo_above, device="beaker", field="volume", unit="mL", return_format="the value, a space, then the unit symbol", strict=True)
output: 350 mL
